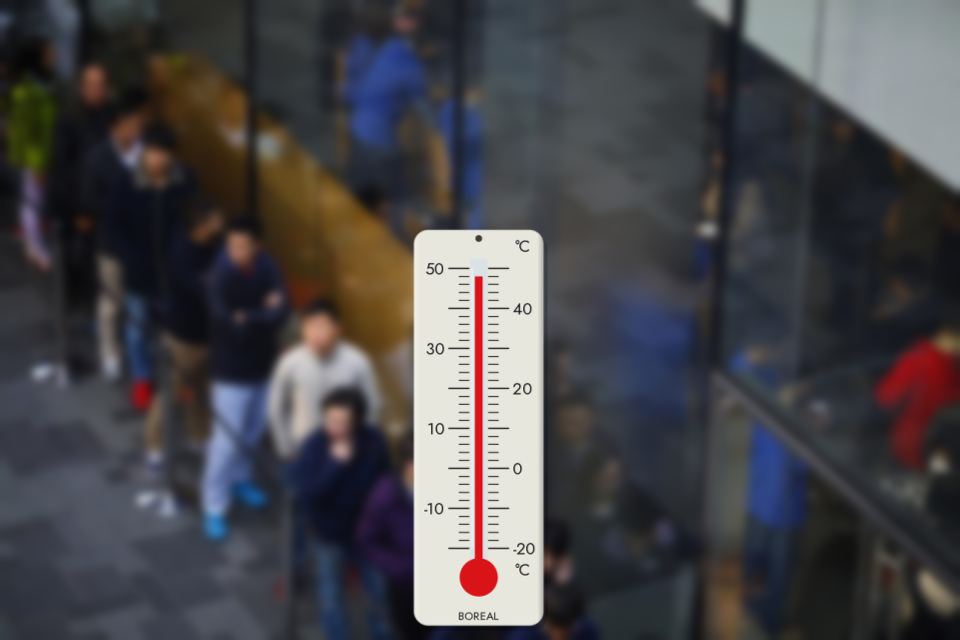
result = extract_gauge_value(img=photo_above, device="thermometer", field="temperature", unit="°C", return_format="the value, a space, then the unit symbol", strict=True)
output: 48 °C
